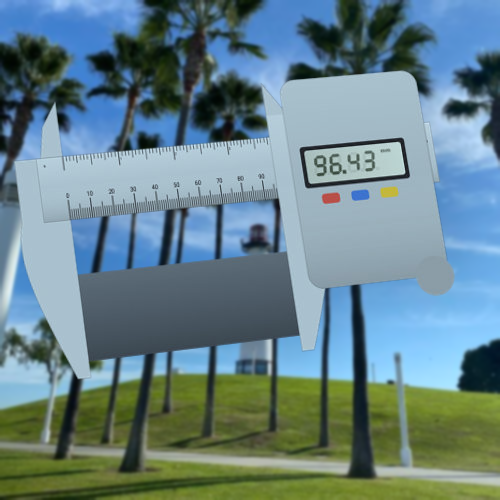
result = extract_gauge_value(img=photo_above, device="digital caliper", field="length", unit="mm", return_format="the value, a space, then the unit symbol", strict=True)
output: 96.43 mm
